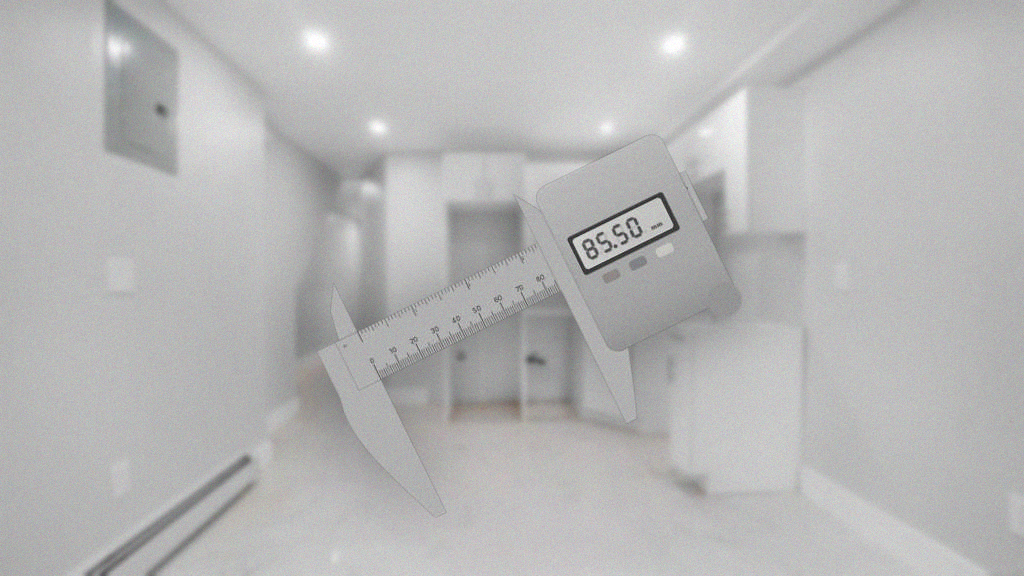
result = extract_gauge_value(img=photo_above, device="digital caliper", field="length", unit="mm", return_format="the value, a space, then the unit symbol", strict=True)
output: 85.50 mm
